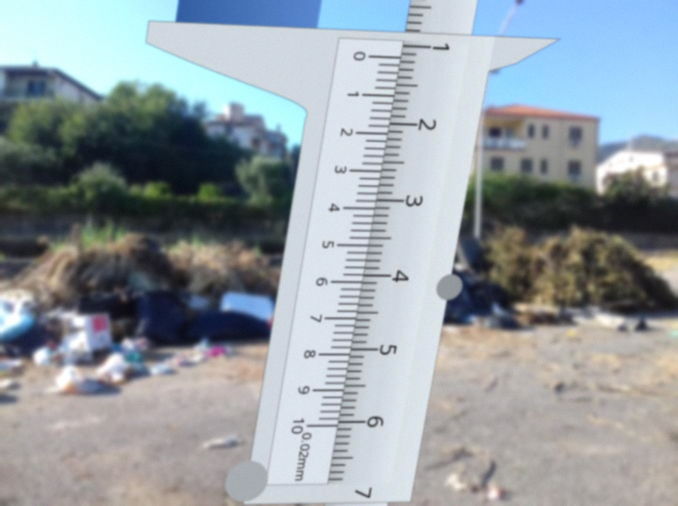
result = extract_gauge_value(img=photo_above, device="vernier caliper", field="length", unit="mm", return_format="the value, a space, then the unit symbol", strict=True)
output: 11.5 mm
